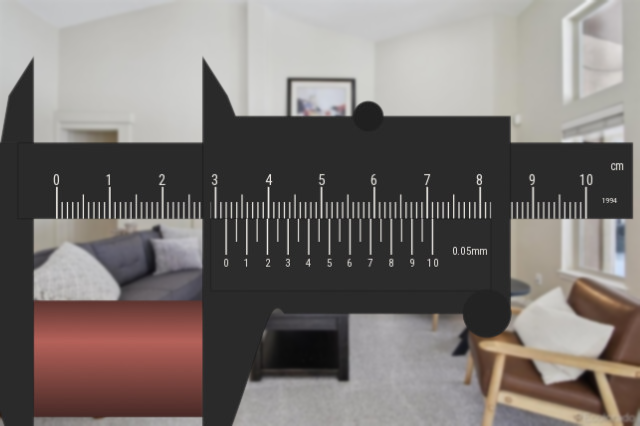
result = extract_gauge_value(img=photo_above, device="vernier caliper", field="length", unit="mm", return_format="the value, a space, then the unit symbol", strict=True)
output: 32.0 mm
